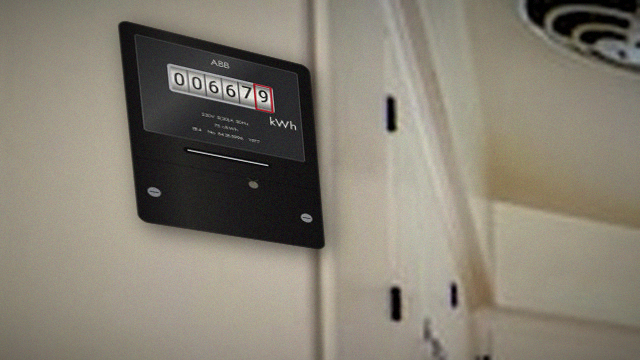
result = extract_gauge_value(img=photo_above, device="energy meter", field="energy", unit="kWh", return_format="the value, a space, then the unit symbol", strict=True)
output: 667.9 kWh
